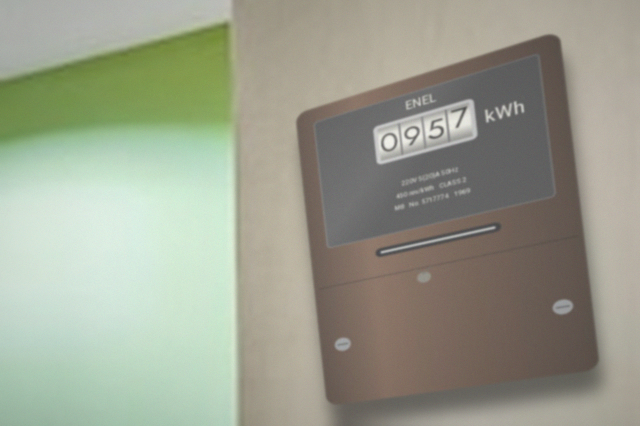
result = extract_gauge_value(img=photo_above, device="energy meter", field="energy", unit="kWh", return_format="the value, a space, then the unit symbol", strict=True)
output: 957 kWh
